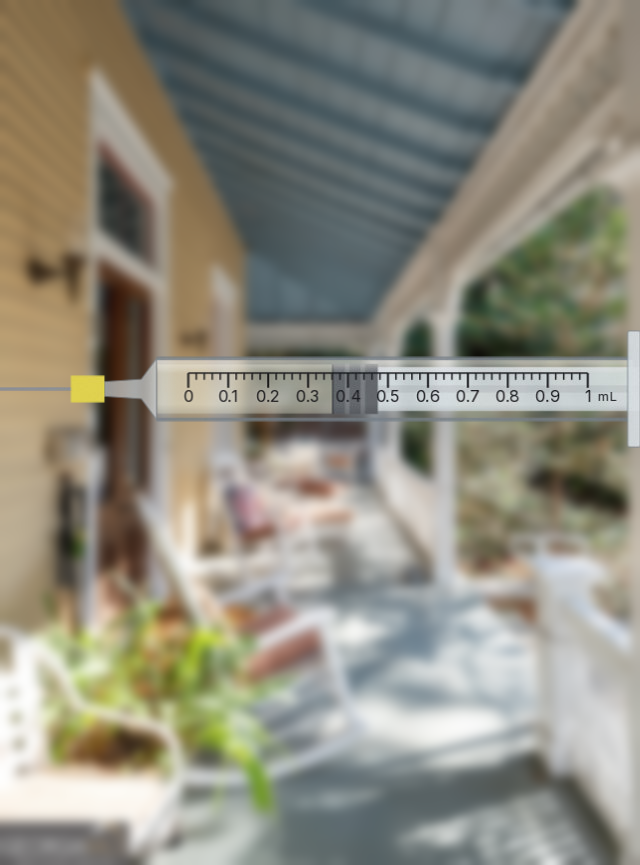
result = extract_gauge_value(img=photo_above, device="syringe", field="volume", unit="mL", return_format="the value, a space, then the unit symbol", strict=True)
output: 0.36 mL
